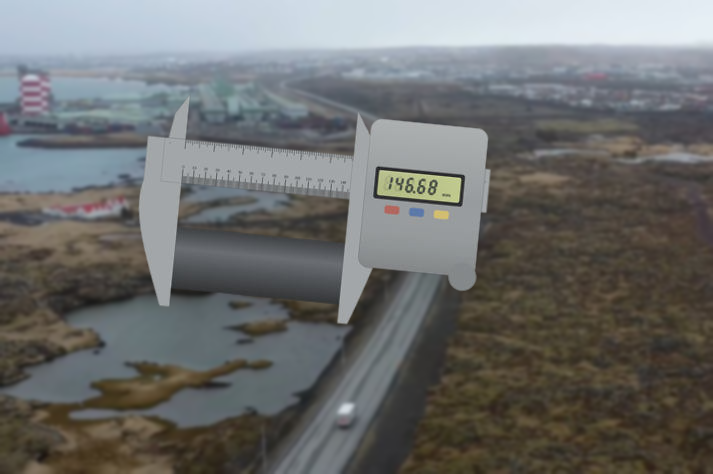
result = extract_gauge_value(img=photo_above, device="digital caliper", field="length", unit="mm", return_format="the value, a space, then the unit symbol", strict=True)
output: 146.68 mm
